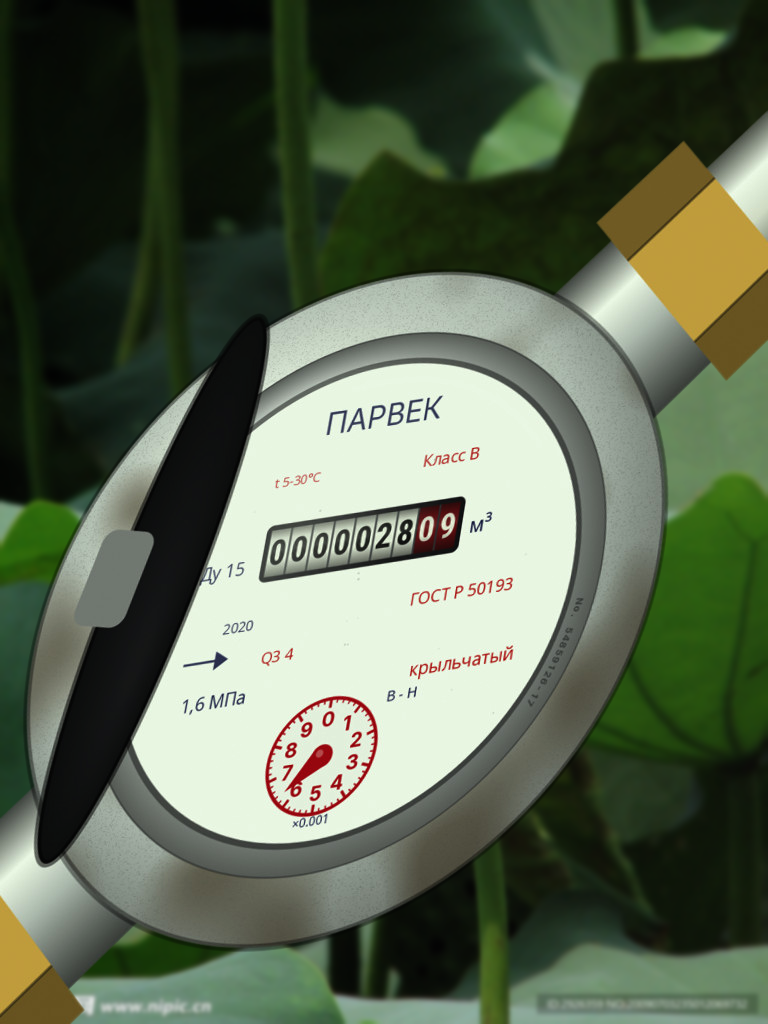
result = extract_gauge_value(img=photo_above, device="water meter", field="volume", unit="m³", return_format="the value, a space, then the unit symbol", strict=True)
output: 28.096 m³
